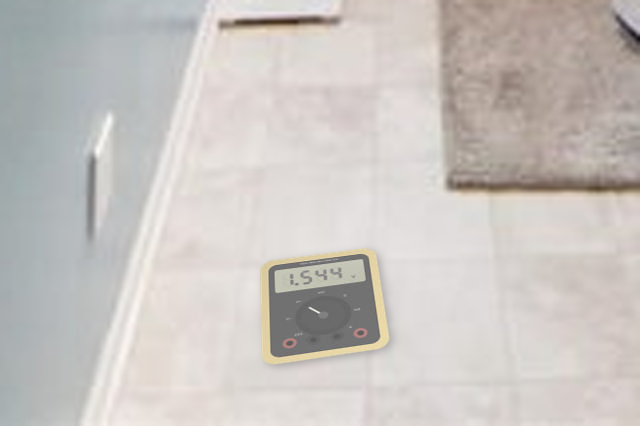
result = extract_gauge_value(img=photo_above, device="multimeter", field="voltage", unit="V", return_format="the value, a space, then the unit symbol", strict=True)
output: 1.544 V
